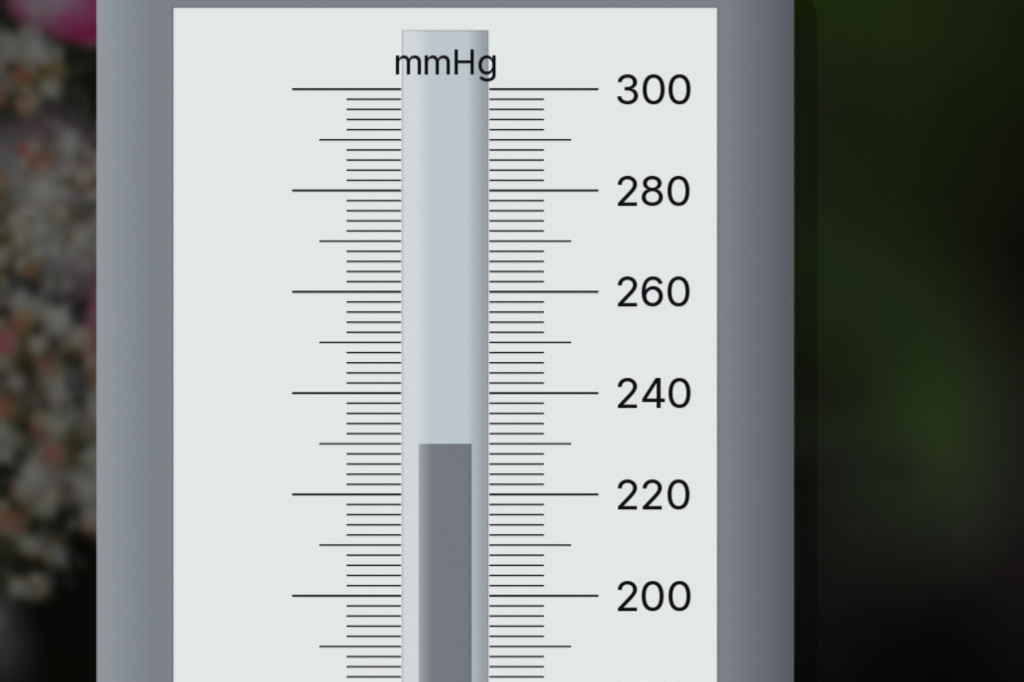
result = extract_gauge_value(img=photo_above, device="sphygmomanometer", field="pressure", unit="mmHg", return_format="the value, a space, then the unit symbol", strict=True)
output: 230 mmHg
